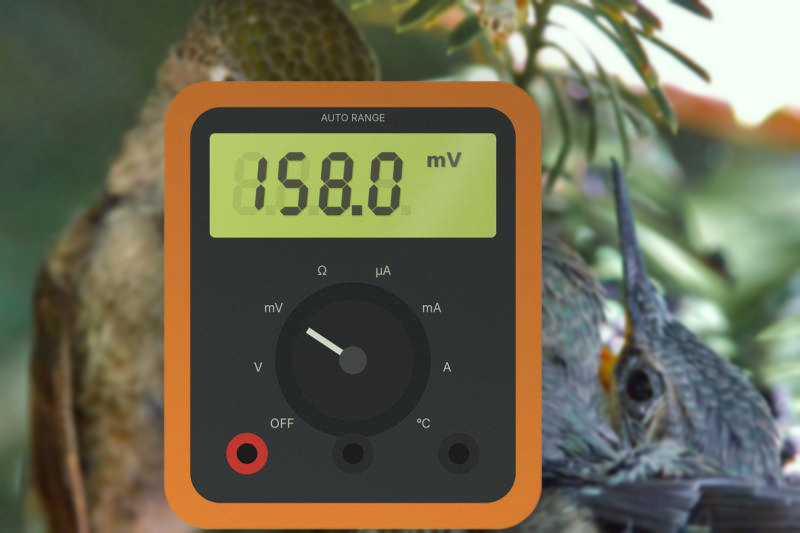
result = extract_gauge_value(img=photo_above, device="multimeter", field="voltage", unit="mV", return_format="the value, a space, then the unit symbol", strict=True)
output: 158.0 mV
